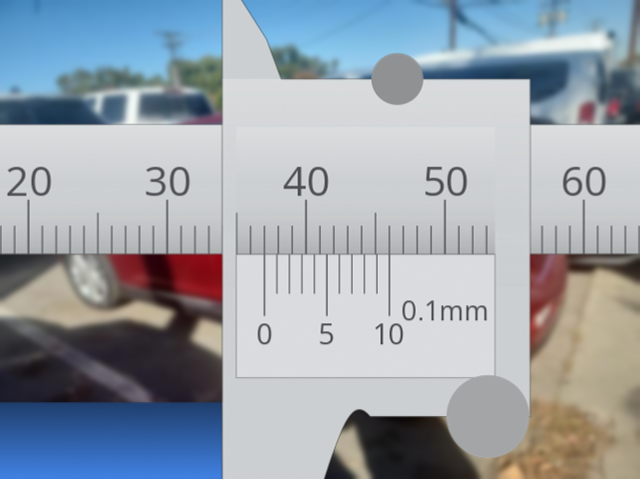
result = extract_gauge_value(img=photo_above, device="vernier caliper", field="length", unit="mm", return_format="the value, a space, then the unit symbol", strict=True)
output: 37.0 mm
